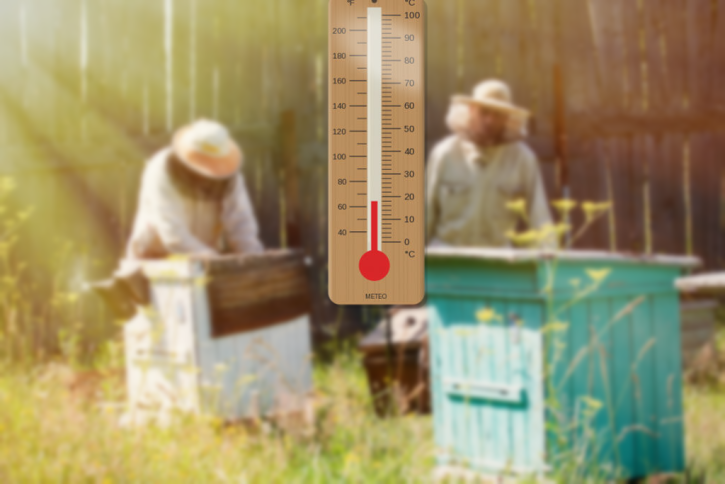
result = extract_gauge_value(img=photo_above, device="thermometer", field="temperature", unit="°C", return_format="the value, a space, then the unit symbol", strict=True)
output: 18 °C
